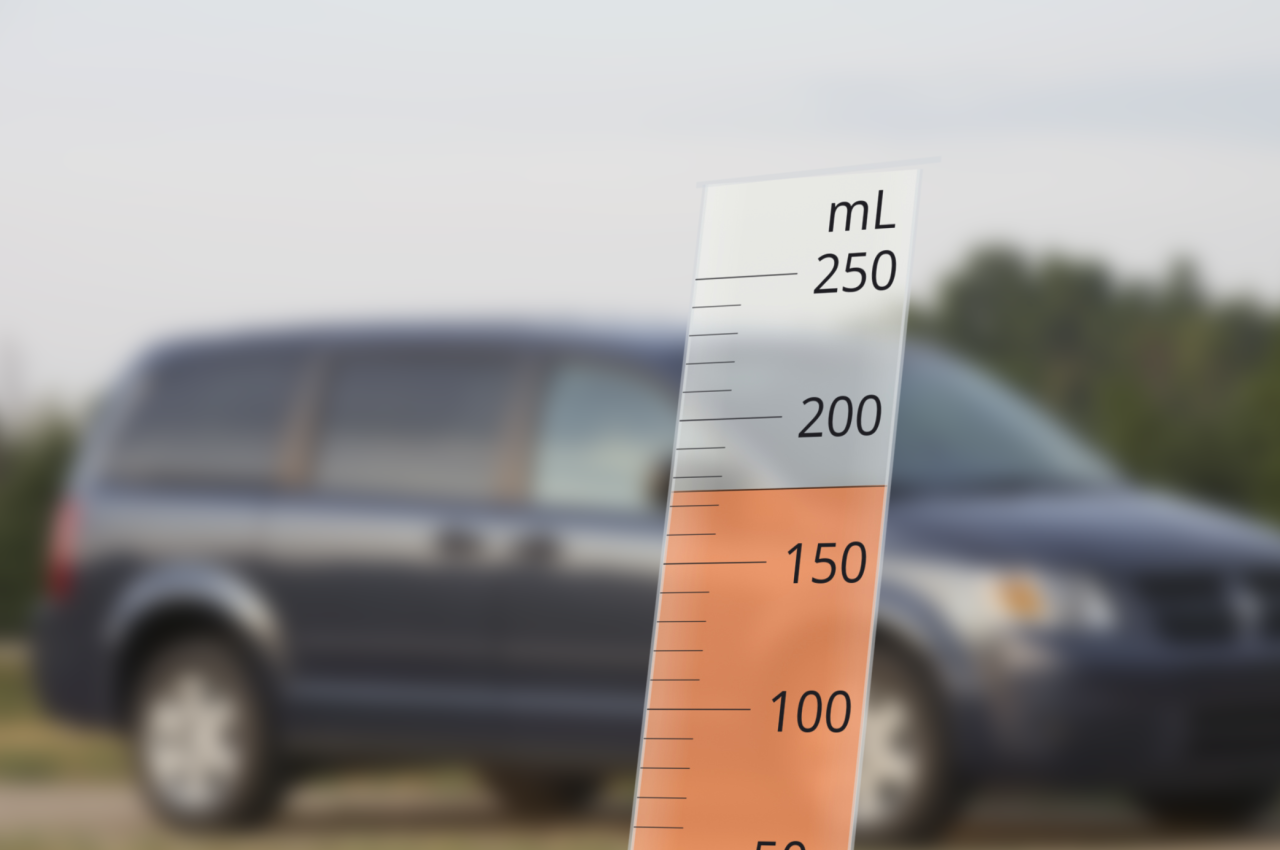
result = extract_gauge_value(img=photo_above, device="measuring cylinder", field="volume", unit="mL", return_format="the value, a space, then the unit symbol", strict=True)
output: 175 mL
